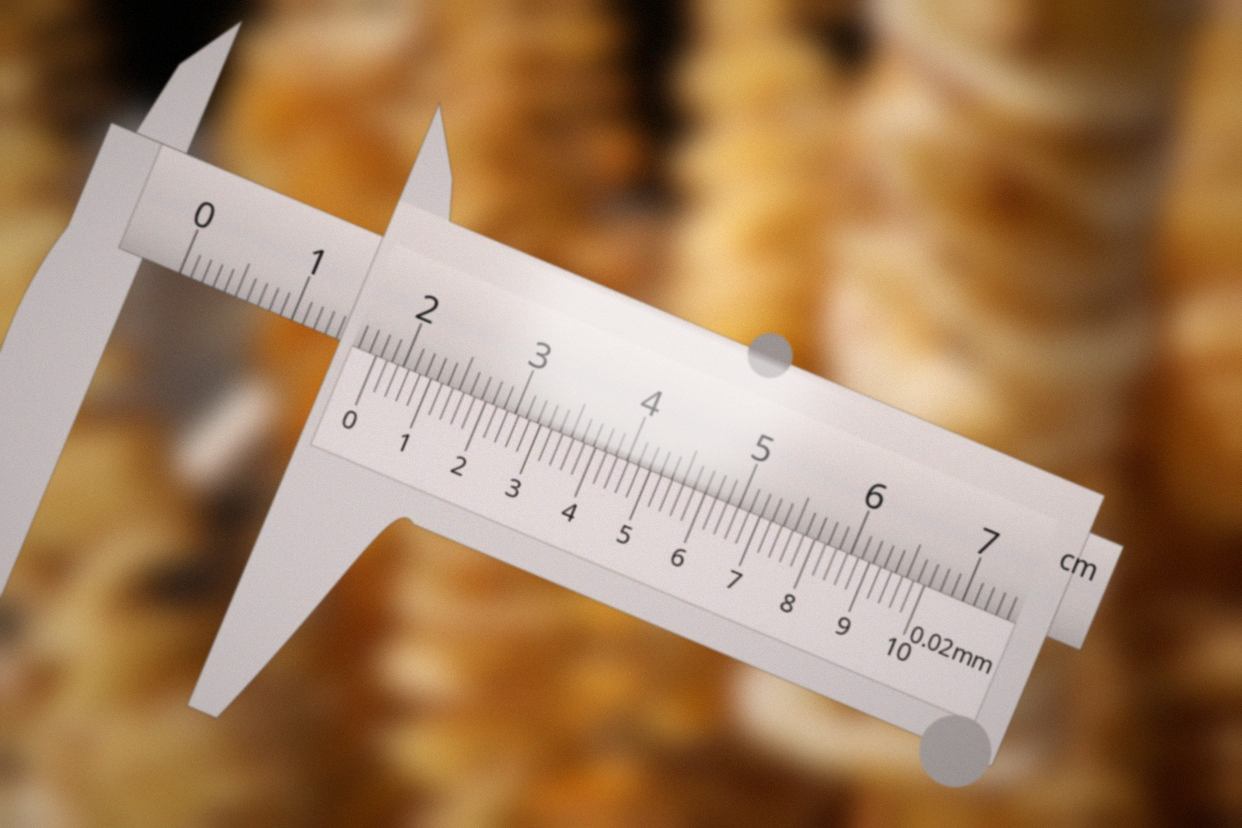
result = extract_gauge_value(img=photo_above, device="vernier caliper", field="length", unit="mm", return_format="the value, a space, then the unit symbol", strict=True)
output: 17.6 mm
